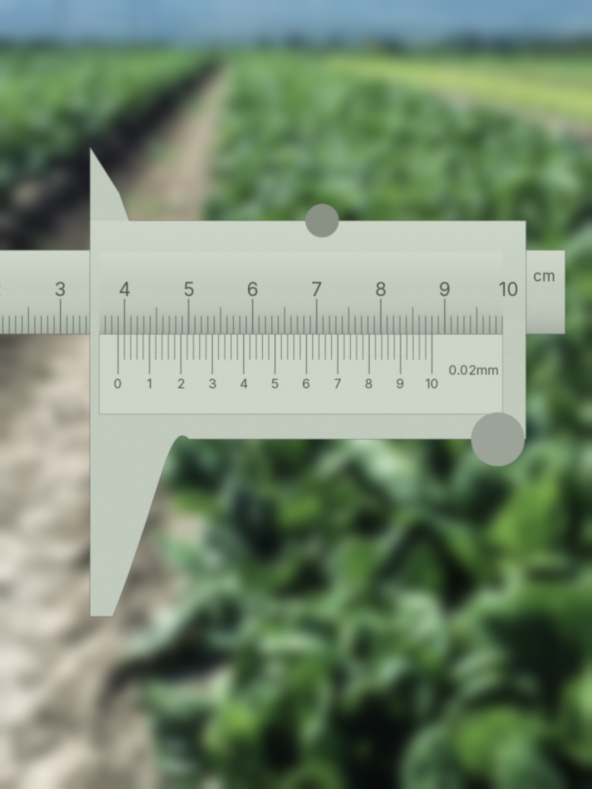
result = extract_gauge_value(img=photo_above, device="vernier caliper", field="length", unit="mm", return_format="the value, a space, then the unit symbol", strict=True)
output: 39.0 mm
